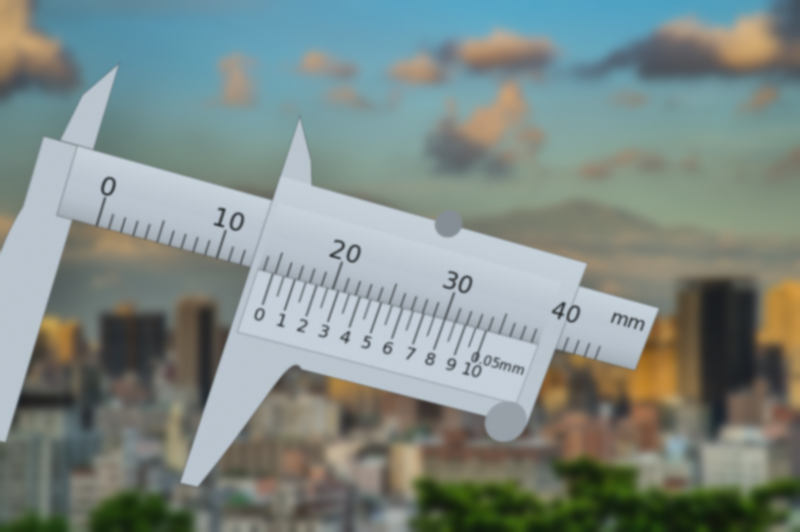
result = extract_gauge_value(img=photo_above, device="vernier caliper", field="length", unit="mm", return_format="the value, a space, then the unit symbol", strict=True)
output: 14.8 mm
